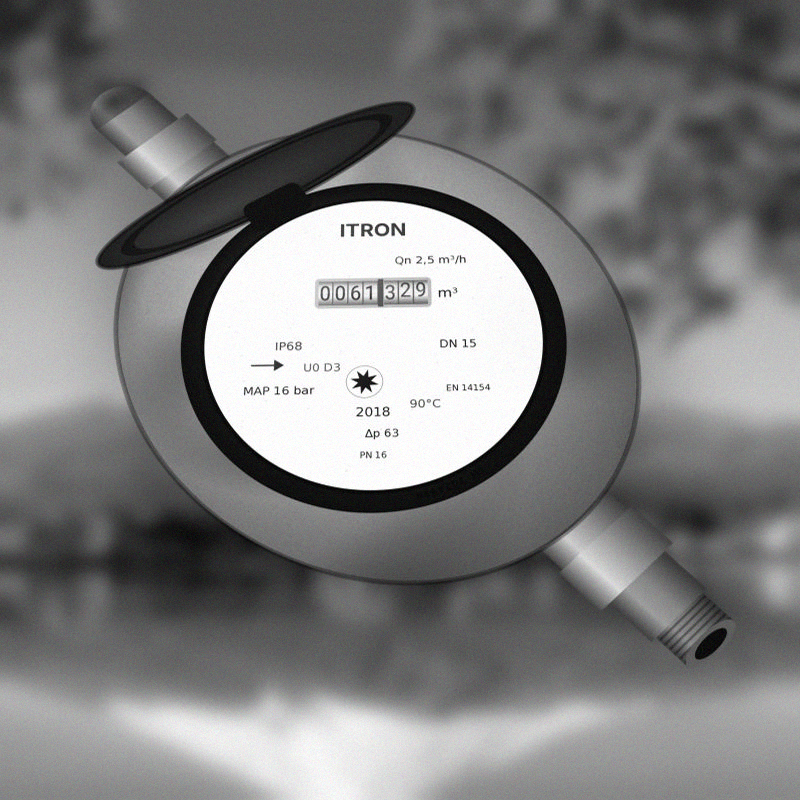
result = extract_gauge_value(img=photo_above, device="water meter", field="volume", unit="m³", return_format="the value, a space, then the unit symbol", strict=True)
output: 61.329 m³
